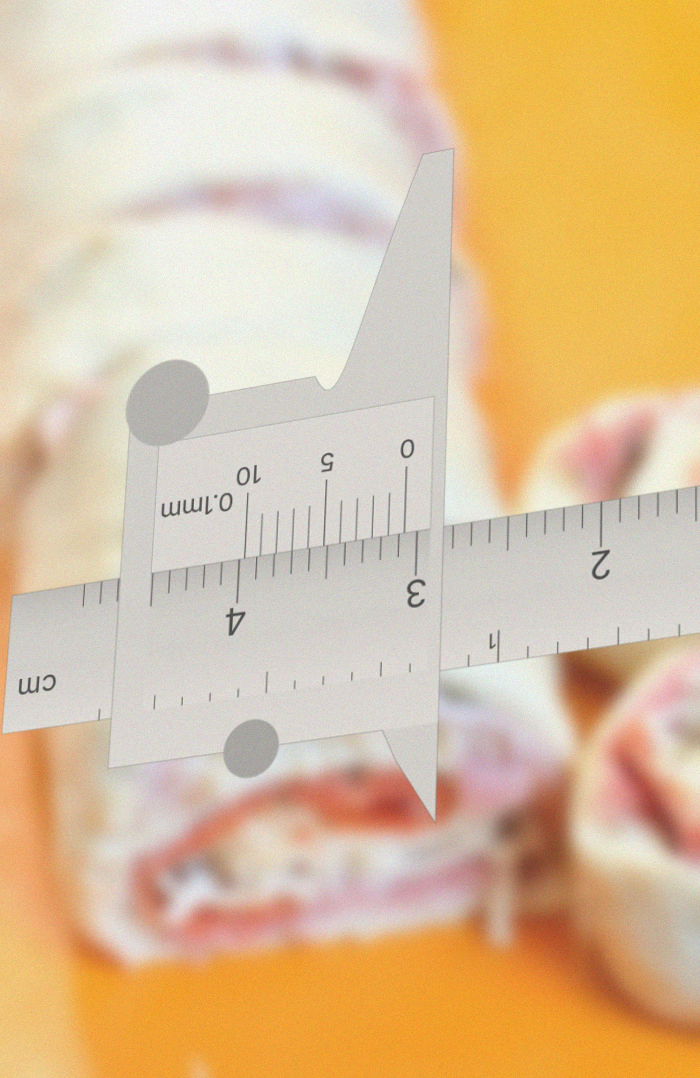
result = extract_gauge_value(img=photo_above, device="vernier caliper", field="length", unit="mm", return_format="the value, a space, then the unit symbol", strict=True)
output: 30.7 mm
